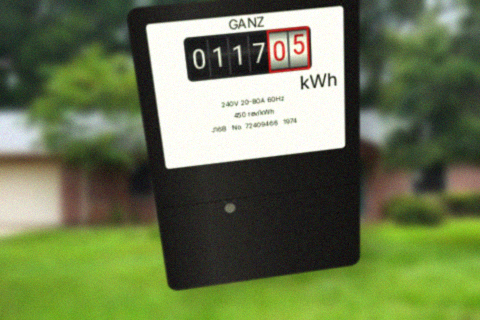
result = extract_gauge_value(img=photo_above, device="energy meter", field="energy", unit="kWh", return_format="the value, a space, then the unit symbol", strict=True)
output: 117.05 kWh
